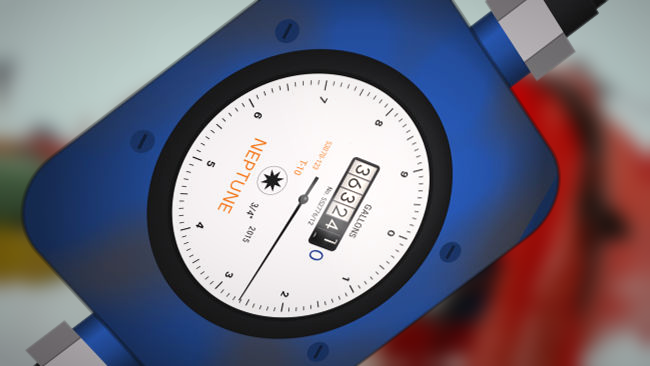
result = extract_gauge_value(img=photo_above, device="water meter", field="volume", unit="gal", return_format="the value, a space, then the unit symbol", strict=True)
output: 3632412.6 gal
